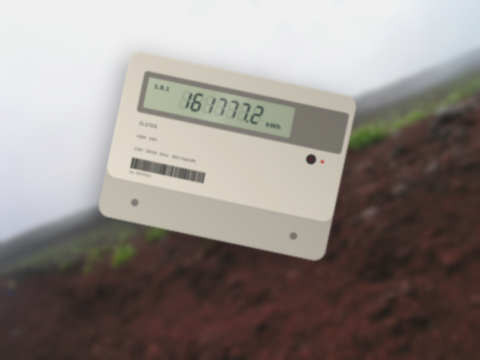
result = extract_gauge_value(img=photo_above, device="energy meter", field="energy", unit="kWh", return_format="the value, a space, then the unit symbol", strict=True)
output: 161777.2 kWh
